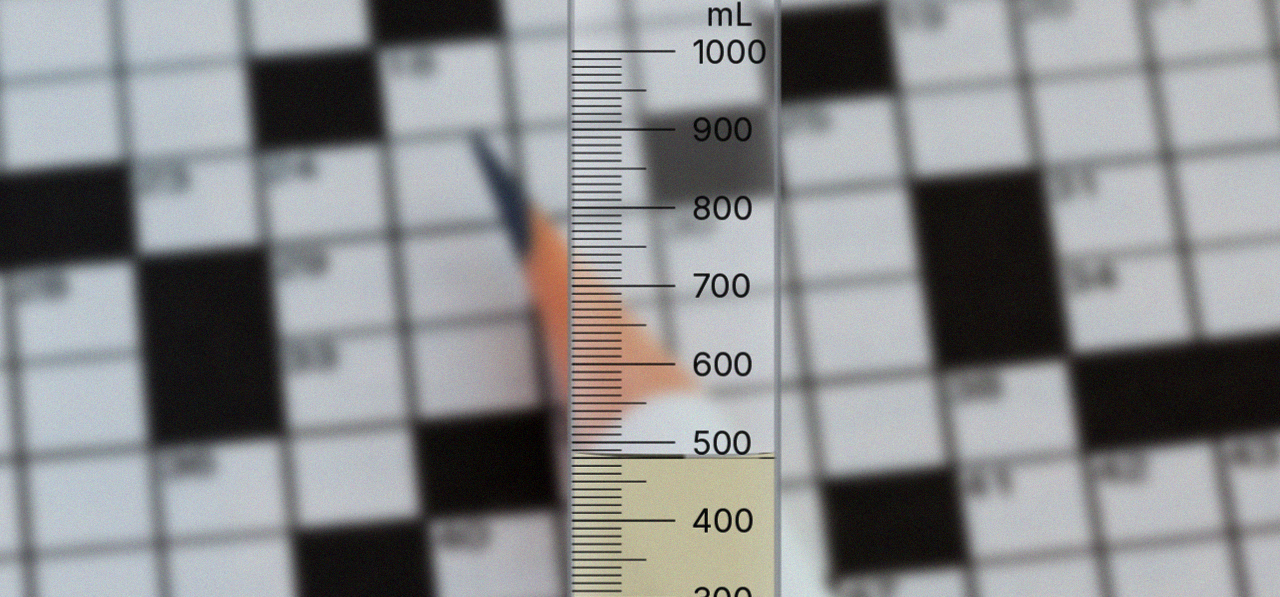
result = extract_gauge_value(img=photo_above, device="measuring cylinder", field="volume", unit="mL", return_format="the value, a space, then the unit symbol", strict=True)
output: 480 mL
